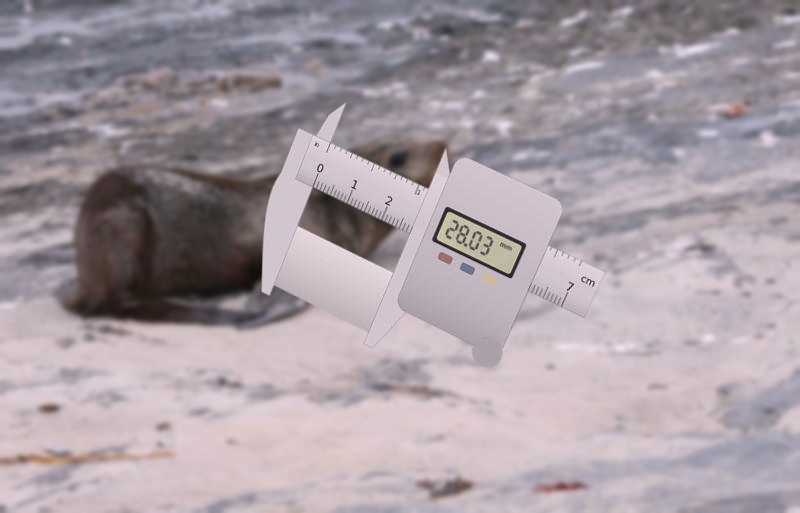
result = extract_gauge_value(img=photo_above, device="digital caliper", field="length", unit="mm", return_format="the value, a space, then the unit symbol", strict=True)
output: 28.03 mm
